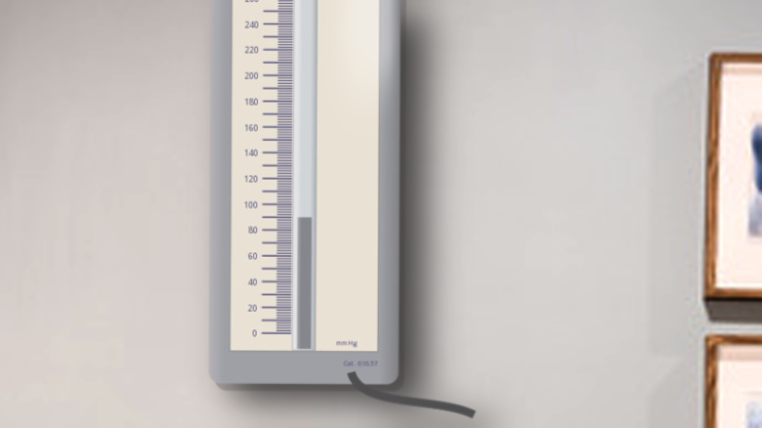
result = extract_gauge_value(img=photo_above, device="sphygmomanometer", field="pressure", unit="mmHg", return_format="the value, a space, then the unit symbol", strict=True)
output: 90 mmHg
